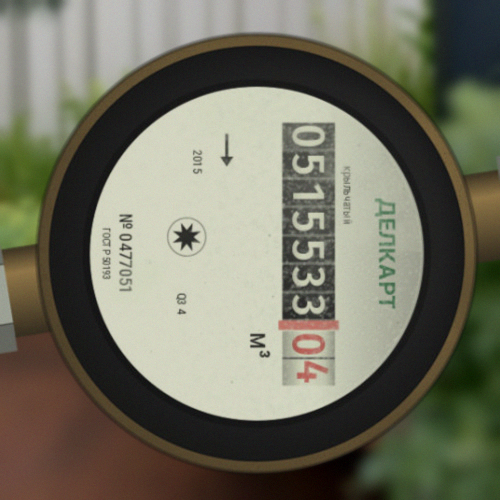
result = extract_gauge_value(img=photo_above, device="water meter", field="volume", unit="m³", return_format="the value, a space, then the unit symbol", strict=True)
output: 515533.04 m³
